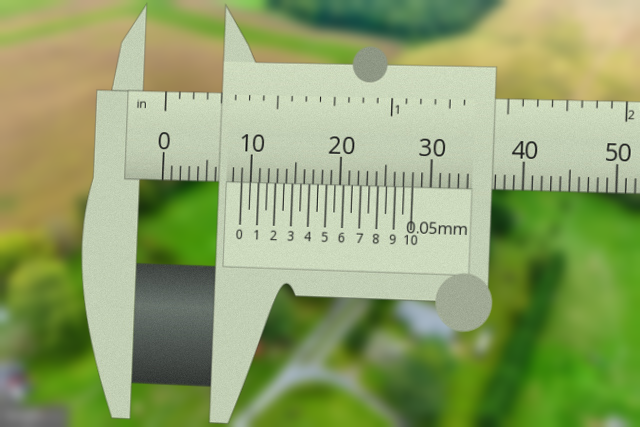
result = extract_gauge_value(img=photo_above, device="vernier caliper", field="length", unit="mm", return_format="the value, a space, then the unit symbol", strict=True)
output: 9.0 mm
